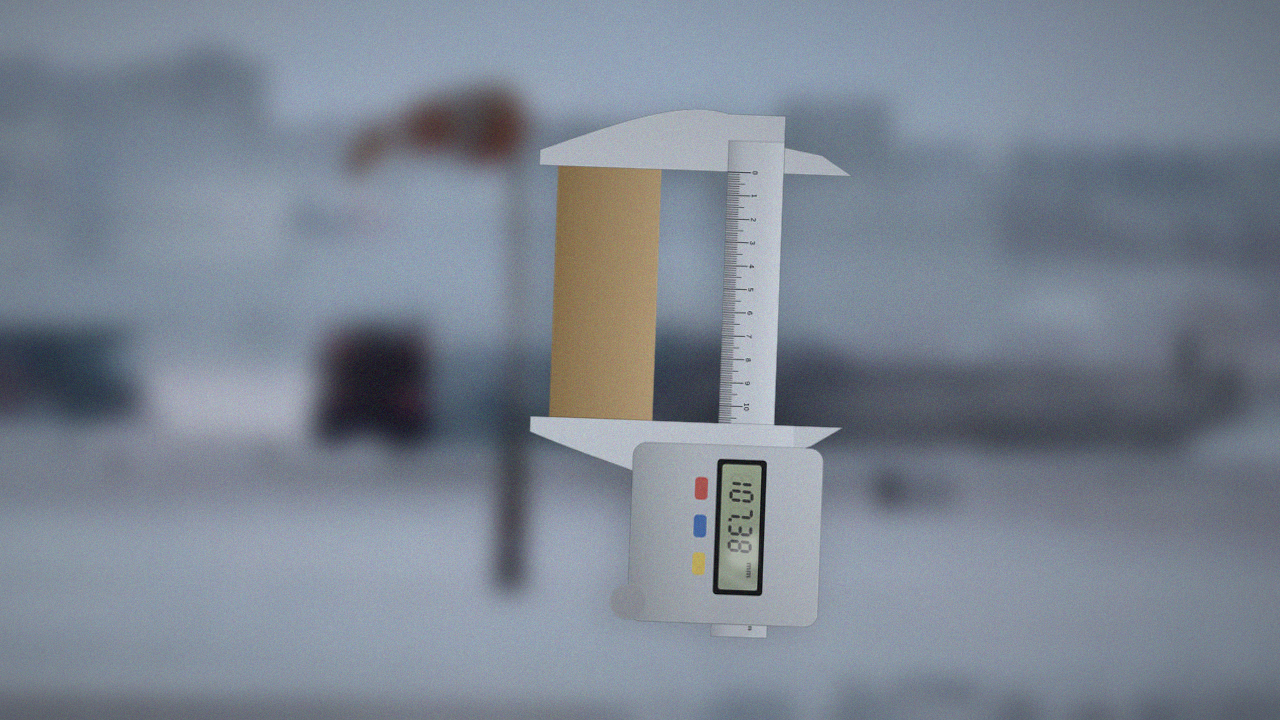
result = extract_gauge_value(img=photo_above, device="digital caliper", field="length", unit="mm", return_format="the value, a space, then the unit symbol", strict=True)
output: 107.38 mm
